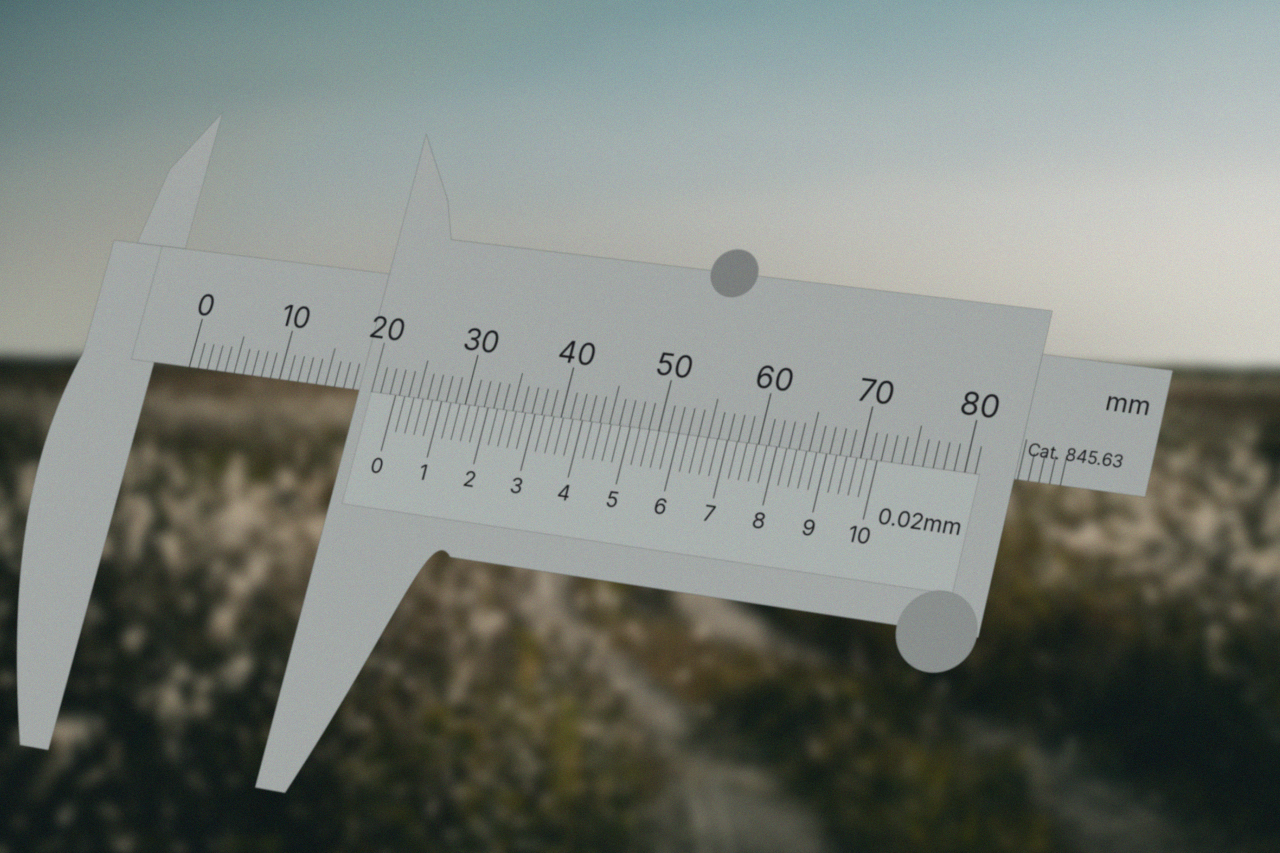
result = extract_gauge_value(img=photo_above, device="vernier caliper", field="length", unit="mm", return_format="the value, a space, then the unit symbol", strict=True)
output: 22.6 mm
